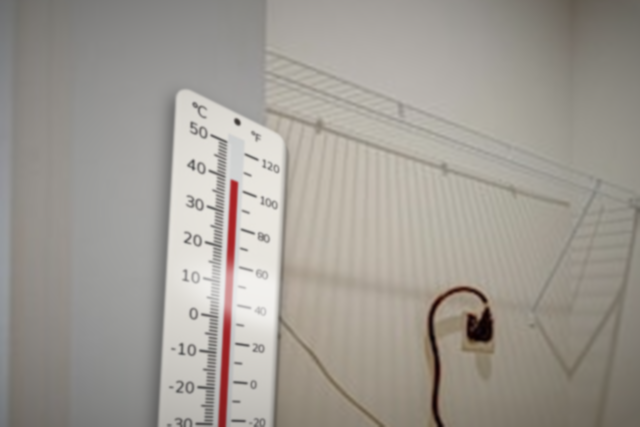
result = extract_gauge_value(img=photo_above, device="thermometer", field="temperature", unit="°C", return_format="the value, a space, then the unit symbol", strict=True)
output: 40 °C
